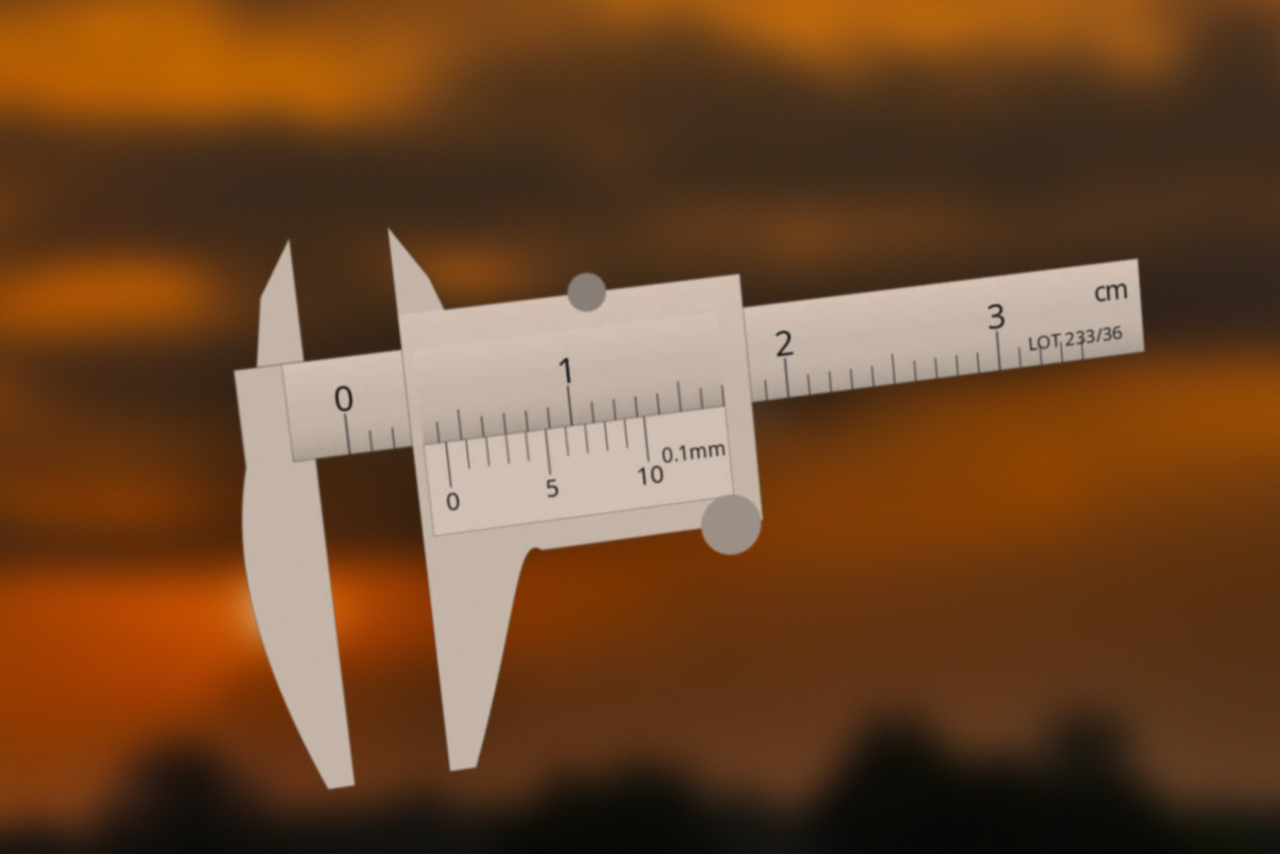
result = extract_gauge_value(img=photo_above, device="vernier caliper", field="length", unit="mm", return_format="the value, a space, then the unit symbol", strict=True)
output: 4.3 mm
